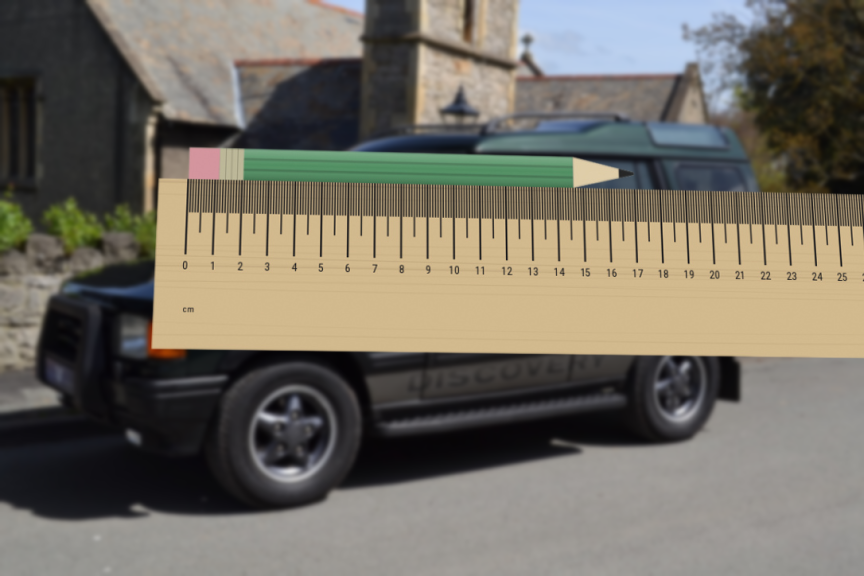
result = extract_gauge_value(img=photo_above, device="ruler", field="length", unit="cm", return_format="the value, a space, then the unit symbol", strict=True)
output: 17 cm
